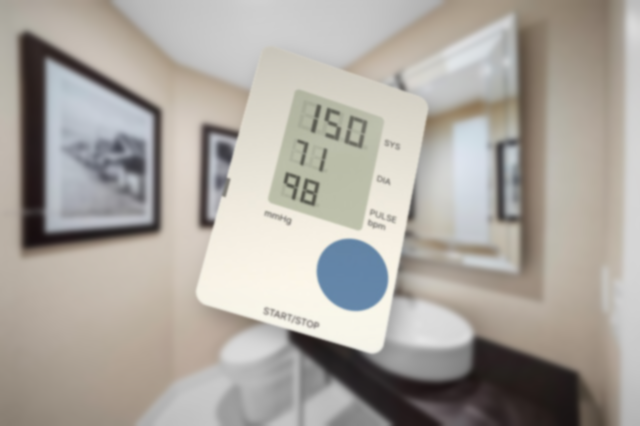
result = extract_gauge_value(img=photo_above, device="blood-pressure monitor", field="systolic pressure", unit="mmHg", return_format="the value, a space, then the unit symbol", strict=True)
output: 150 mmHg
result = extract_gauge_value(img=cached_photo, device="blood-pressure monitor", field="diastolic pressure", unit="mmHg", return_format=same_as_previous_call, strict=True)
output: 71 mmHg
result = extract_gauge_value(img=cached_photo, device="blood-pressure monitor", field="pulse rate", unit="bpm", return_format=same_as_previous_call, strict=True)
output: 98 bpm
